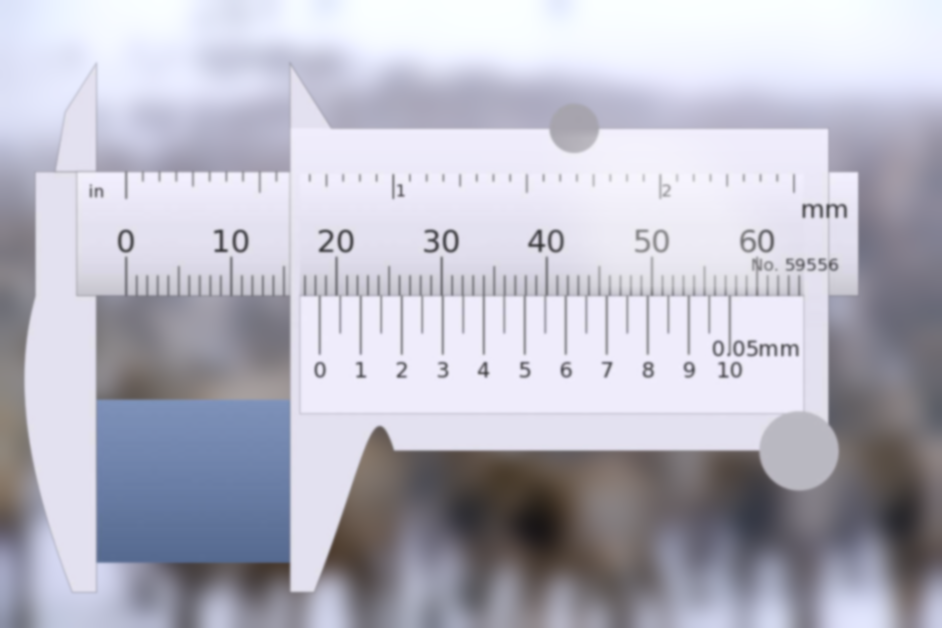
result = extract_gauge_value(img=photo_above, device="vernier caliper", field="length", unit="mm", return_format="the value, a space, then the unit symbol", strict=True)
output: 18.4 mm
